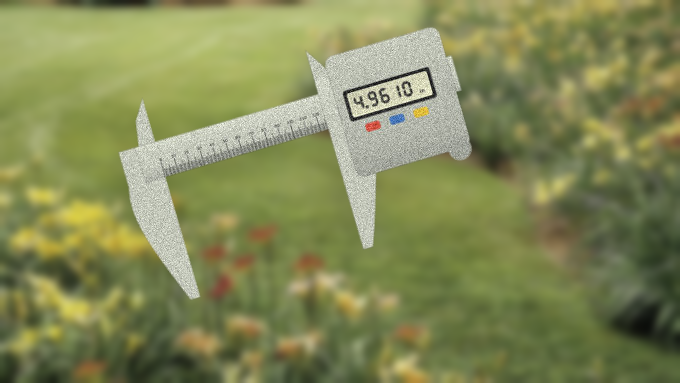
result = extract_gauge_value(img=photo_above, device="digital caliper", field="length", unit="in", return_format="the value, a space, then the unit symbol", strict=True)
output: 4.9610 in
